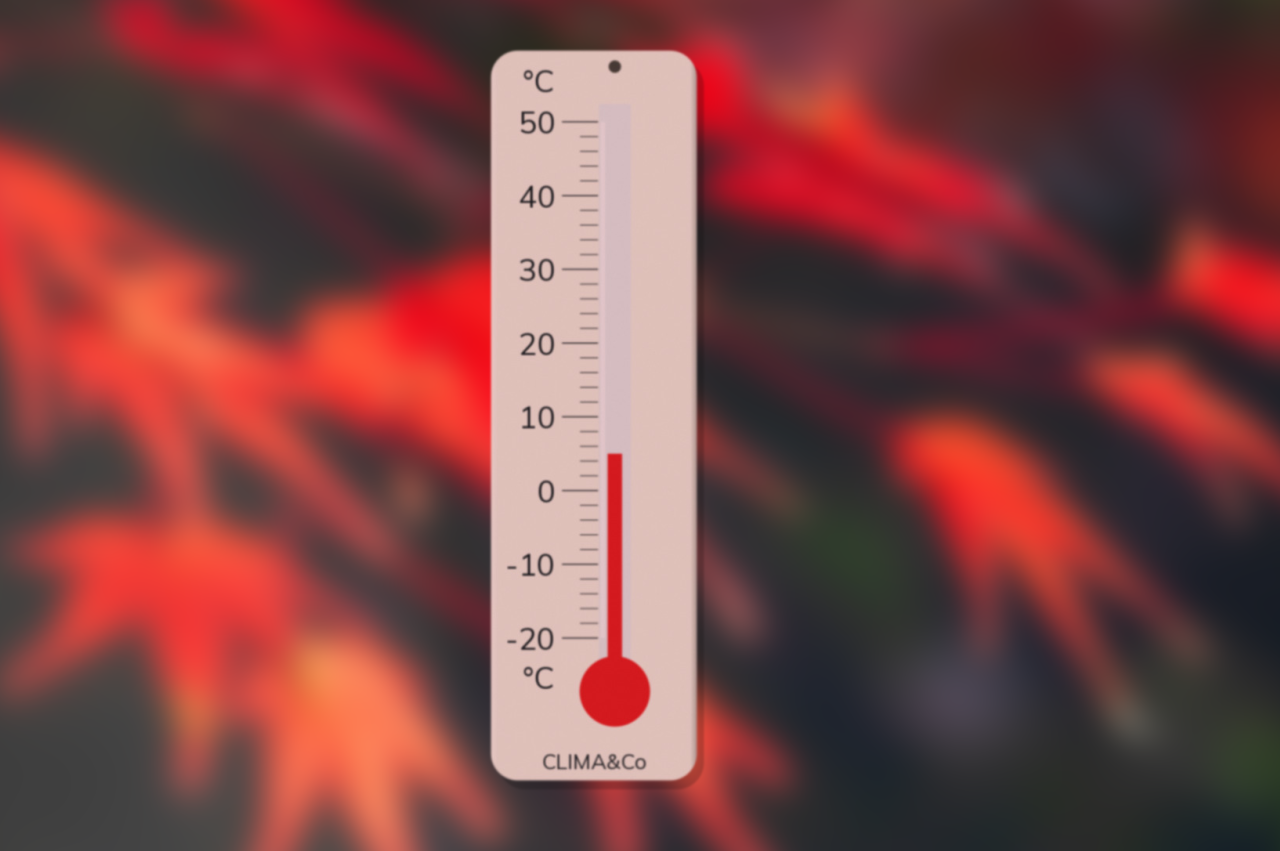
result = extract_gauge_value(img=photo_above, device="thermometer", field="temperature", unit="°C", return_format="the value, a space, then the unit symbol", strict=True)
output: 5 °C
